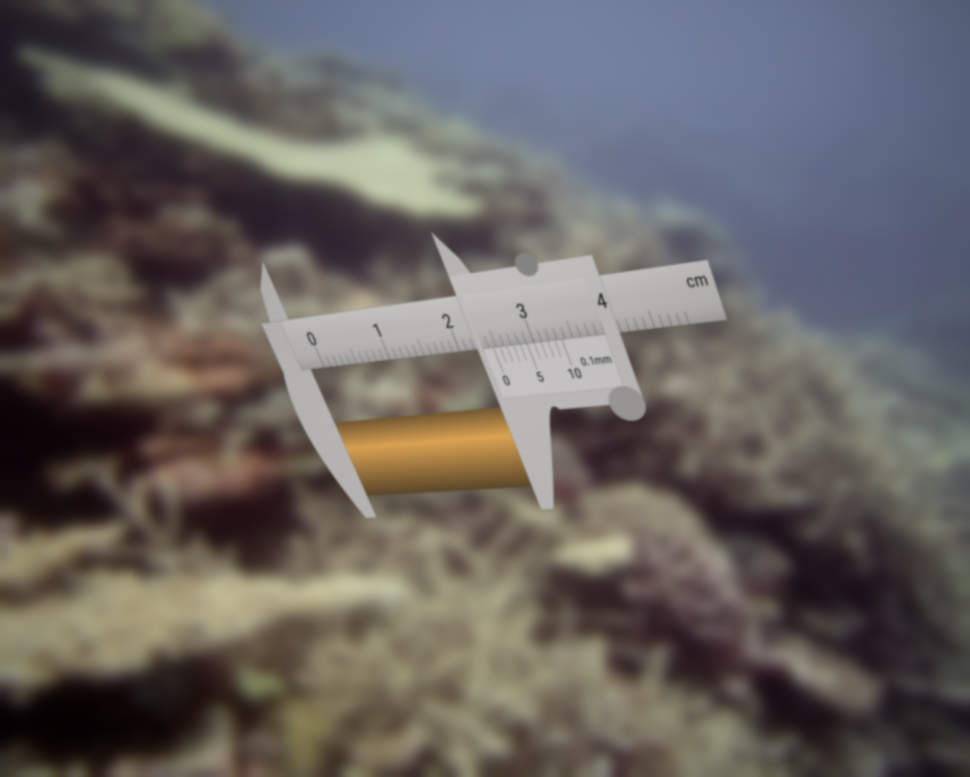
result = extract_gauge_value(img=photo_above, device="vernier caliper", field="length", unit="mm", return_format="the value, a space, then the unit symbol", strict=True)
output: 24.6 mm
